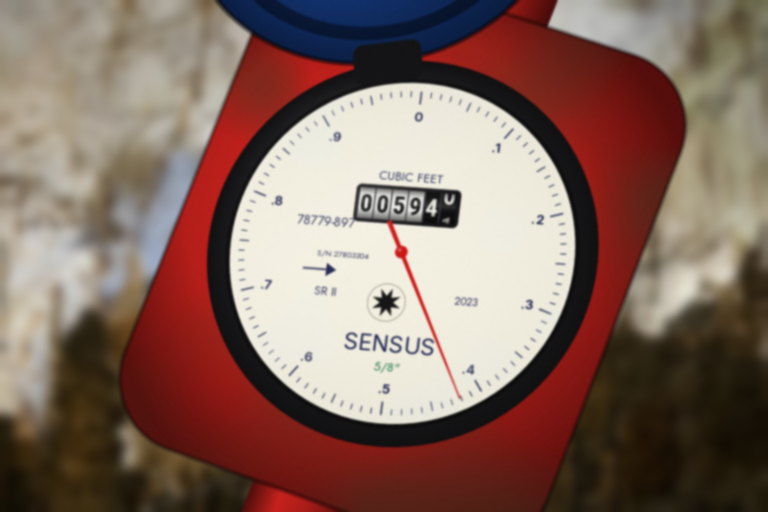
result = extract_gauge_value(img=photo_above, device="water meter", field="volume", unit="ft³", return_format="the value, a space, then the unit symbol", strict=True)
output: 5940.42 ft³
